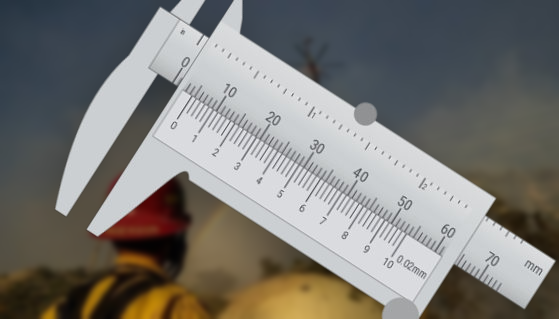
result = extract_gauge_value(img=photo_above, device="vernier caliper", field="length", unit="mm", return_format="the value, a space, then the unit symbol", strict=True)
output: 4.5 mm
